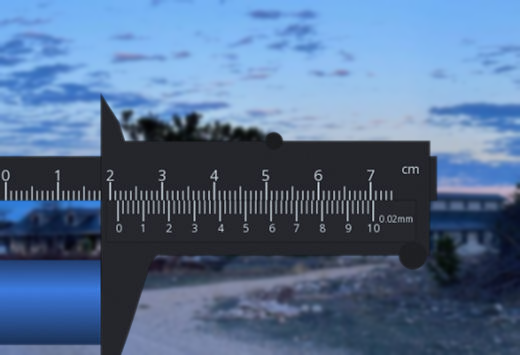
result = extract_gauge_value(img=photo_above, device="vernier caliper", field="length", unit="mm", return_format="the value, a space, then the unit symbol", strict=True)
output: 21.5 mm
